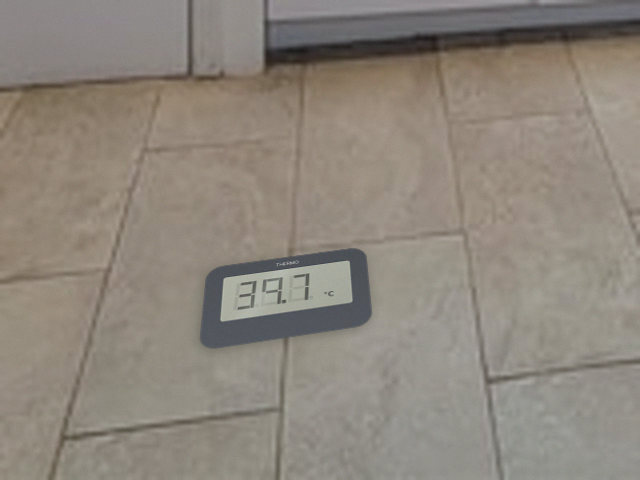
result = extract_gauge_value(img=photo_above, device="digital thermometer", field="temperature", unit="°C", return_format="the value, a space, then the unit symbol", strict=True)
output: 39.7 °C
